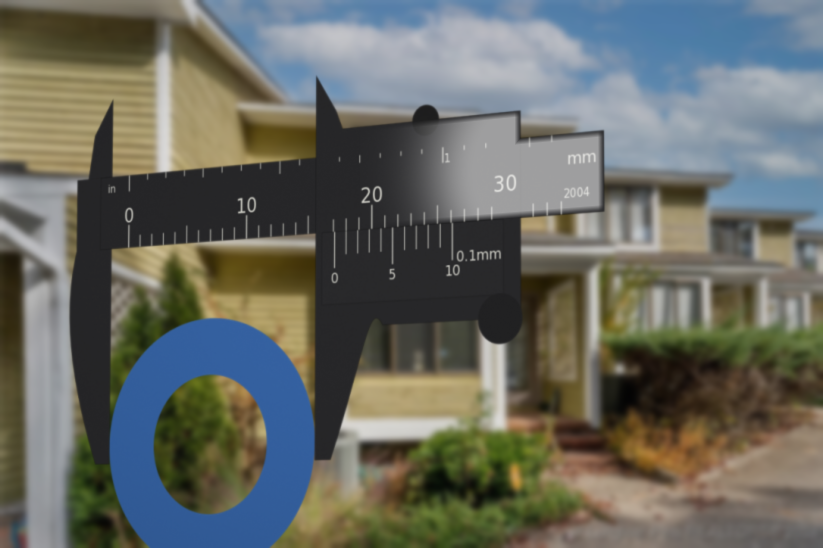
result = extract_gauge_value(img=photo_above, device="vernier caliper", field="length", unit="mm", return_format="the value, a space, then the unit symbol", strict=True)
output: 17.1 mm
